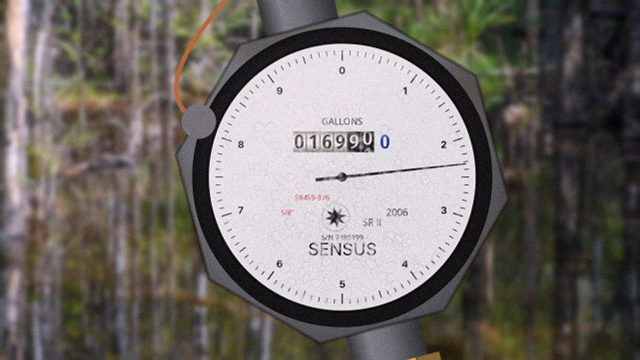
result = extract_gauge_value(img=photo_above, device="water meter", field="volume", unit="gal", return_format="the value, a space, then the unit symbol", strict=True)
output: 169902.3 gal
